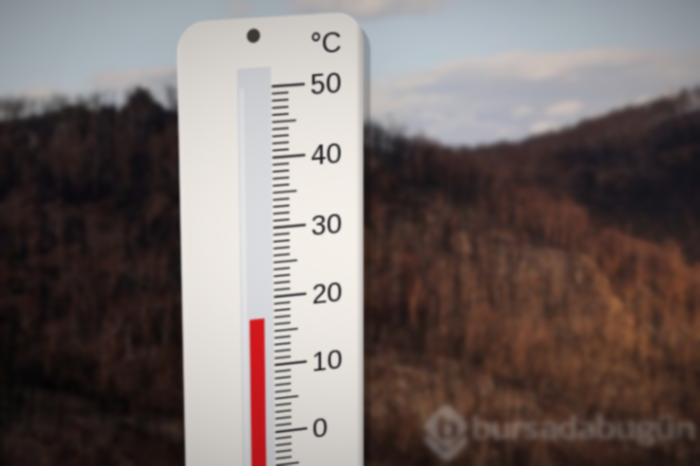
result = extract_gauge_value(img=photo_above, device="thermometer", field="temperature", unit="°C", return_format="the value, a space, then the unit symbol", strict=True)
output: 17 °C
